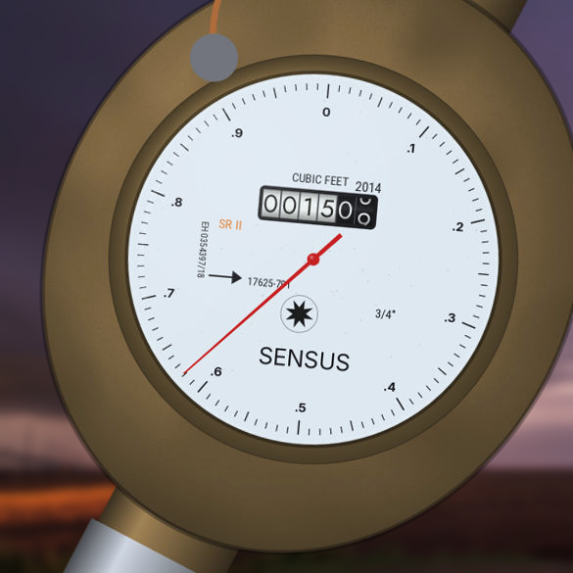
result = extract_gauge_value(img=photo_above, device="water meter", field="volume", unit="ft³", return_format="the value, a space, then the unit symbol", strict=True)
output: 1508.62 ft³
